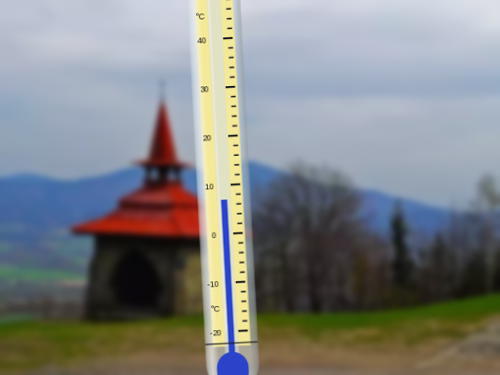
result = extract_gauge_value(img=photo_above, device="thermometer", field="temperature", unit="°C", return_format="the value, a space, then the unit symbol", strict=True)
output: 7 °C
